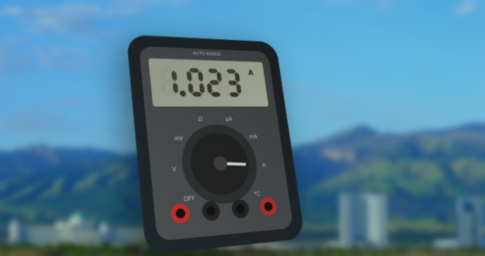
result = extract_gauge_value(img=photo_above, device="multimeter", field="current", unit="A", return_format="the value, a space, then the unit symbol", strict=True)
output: 1.023 A
